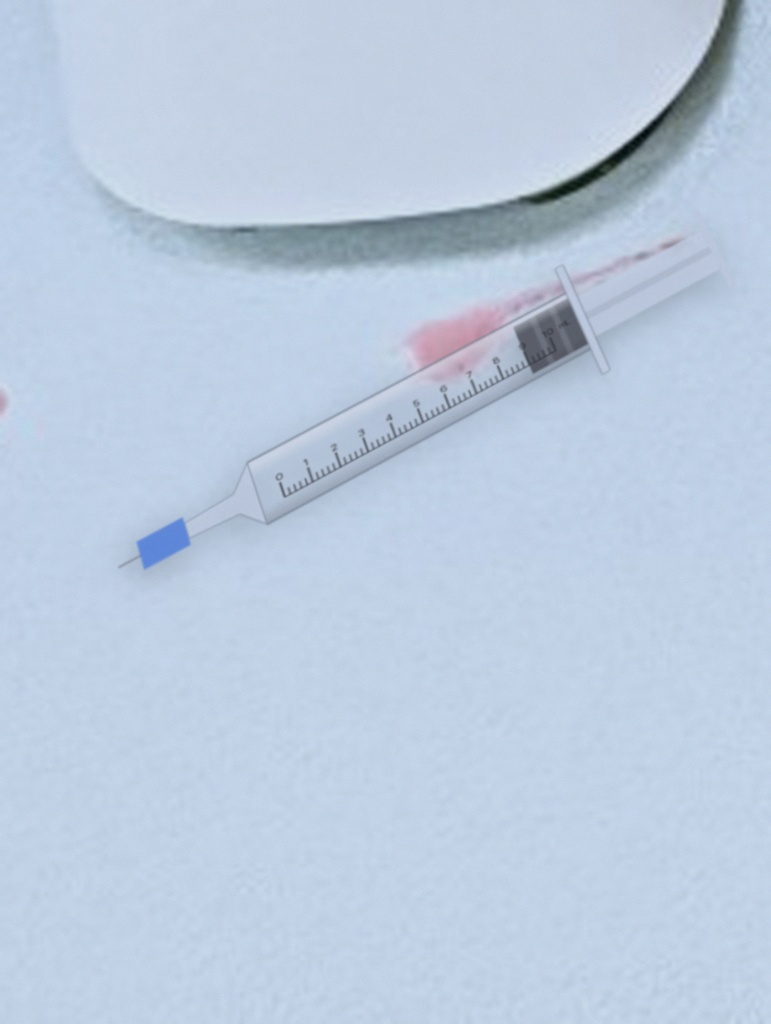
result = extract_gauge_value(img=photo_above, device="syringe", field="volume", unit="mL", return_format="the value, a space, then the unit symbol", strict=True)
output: 9 mL
